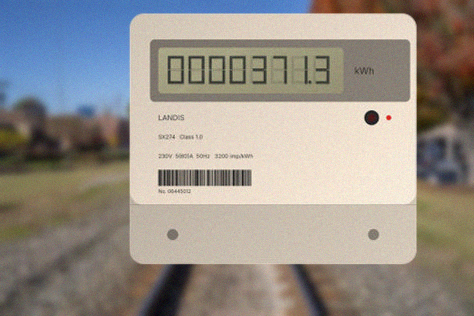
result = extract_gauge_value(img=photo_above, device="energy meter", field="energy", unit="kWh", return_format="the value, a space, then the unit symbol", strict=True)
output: 371.3 kWh
